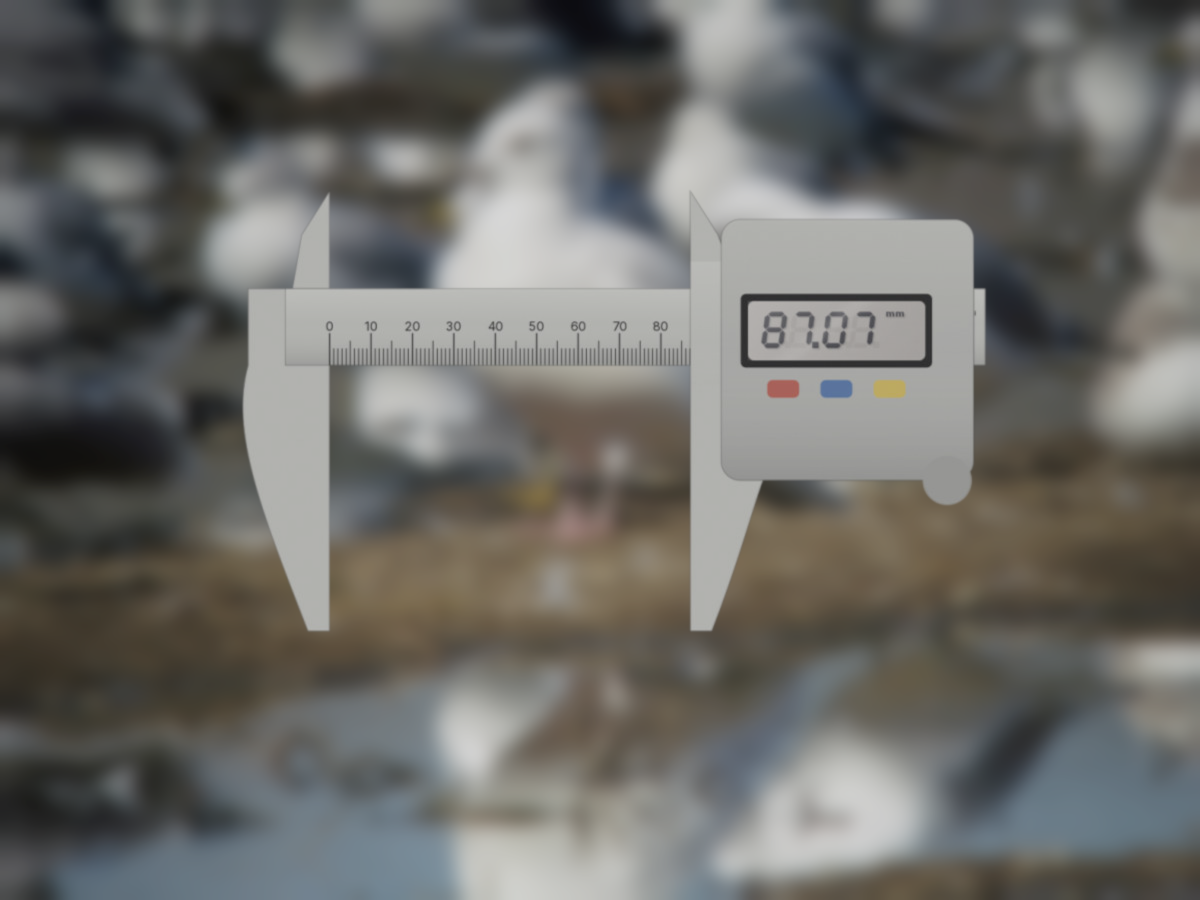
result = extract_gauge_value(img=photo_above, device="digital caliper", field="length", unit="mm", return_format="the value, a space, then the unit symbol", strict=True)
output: 87.07 mm
